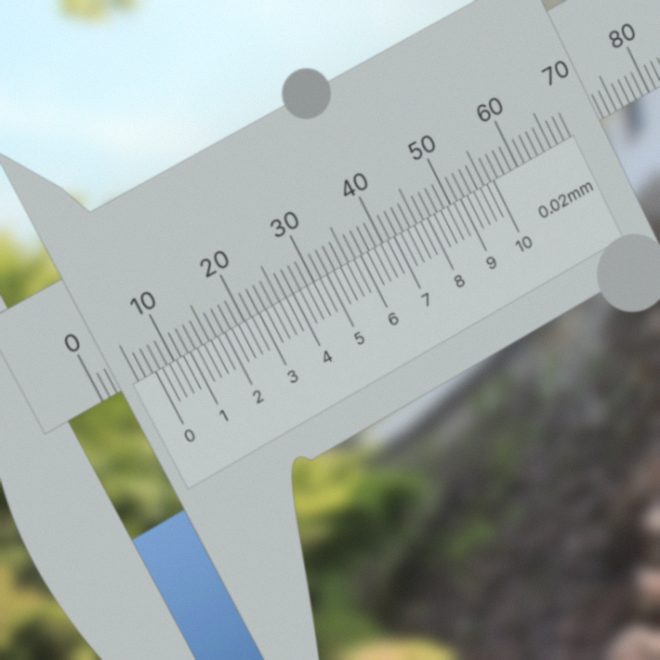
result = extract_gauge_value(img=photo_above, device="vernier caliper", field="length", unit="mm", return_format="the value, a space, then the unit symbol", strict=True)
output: 7.4 mm
